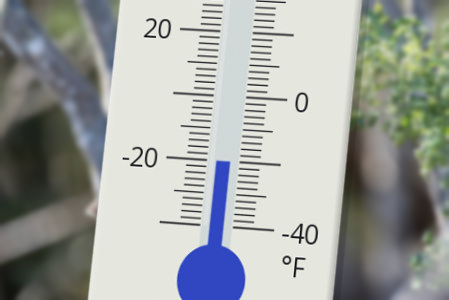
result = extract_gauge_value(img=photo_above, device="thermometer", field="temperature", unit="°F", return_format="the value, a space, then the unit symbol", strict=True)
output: -20 °F
